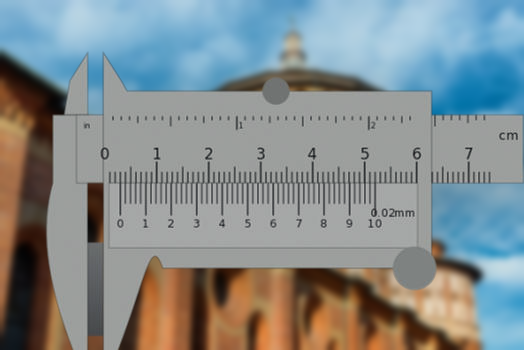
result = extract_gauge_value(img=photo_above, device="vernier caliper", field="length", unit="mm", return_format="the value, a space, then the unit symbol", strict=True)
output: 3.0 mm
